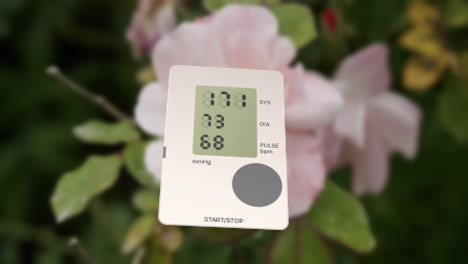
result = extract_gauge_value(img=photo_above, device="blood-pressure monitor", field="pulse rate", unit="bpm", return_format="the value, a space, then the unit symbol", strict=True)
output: 68 bpm
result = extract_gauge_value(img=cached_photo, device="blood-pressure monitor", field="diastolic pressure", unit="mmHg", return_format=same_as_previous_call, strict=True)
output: 73 mmHg
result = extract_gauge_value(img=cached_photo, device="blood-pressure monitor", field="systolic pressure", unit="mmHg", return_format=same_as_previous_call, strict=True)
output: 171 mmHg
